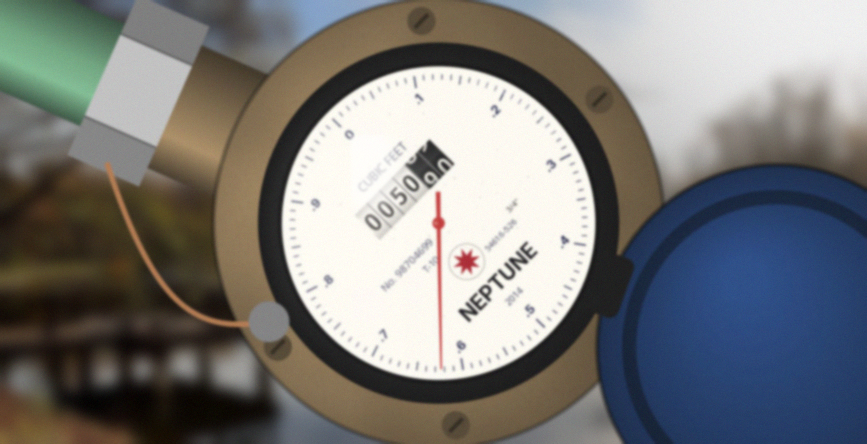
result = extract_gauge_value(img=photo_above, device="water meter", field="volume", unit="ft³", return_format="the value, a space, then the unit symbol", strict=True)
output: 5089.62 ft³
